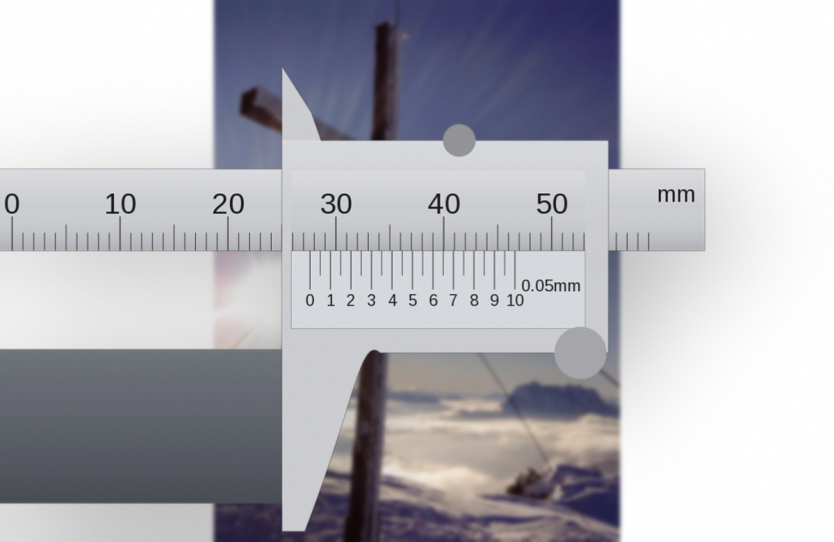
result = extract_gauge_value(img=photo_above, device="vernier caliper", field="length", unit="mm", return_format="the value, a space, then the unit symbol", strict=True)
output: 27.6 mm
